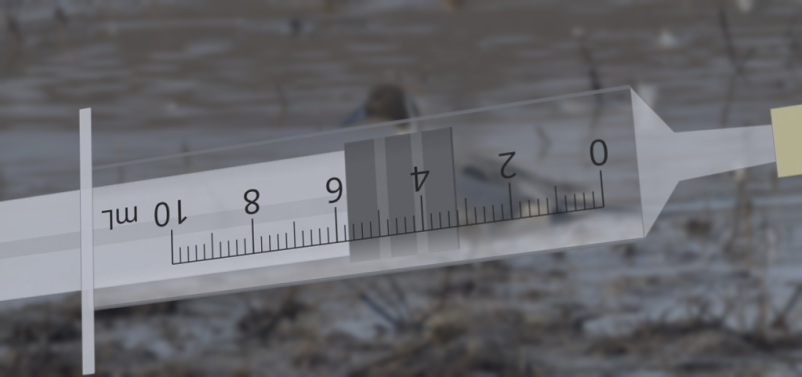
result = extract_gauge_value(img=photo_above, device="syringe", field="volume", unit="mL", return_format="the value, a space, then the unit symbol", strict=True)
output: 3.2 mL
